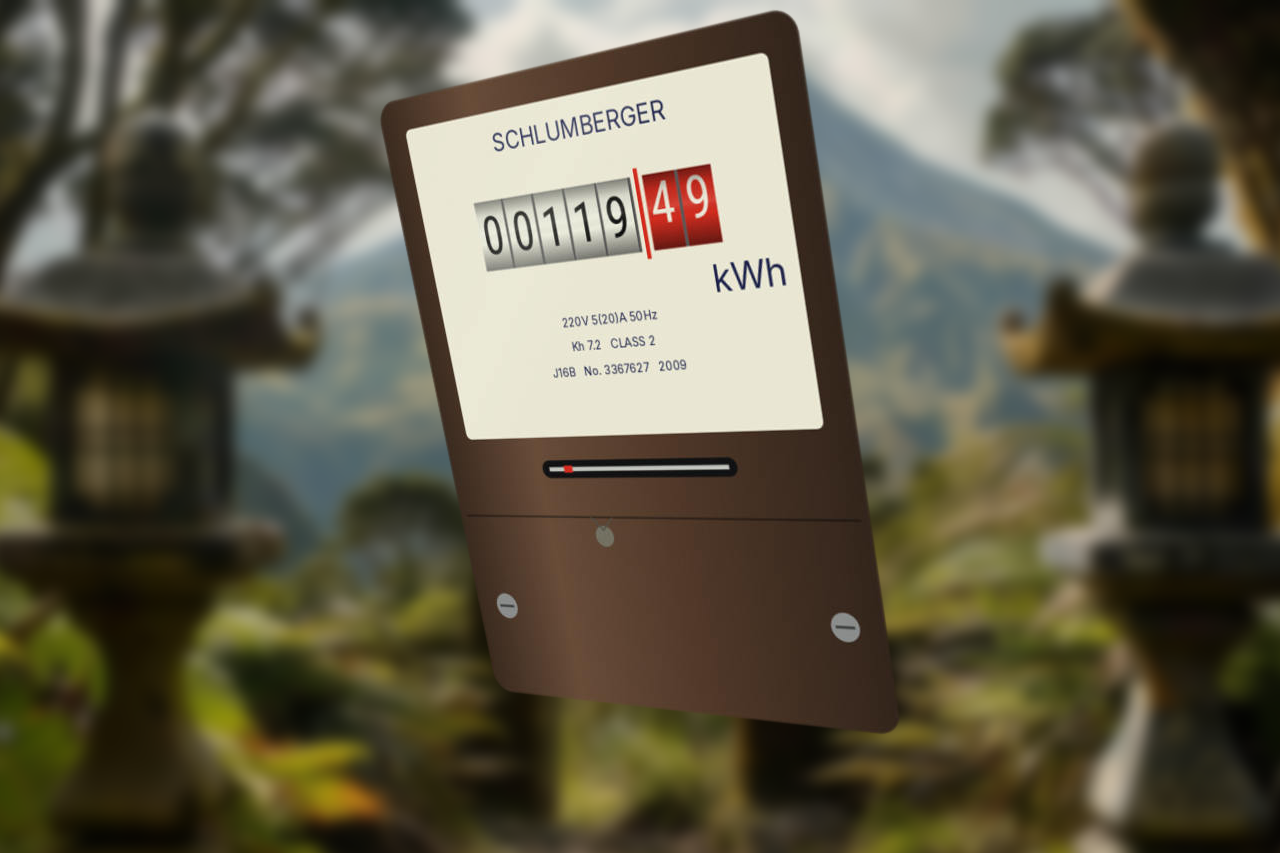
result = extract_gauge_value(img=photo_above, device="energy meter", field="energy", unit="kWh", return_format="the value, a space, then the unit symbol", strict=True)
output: 119.49 kWh
